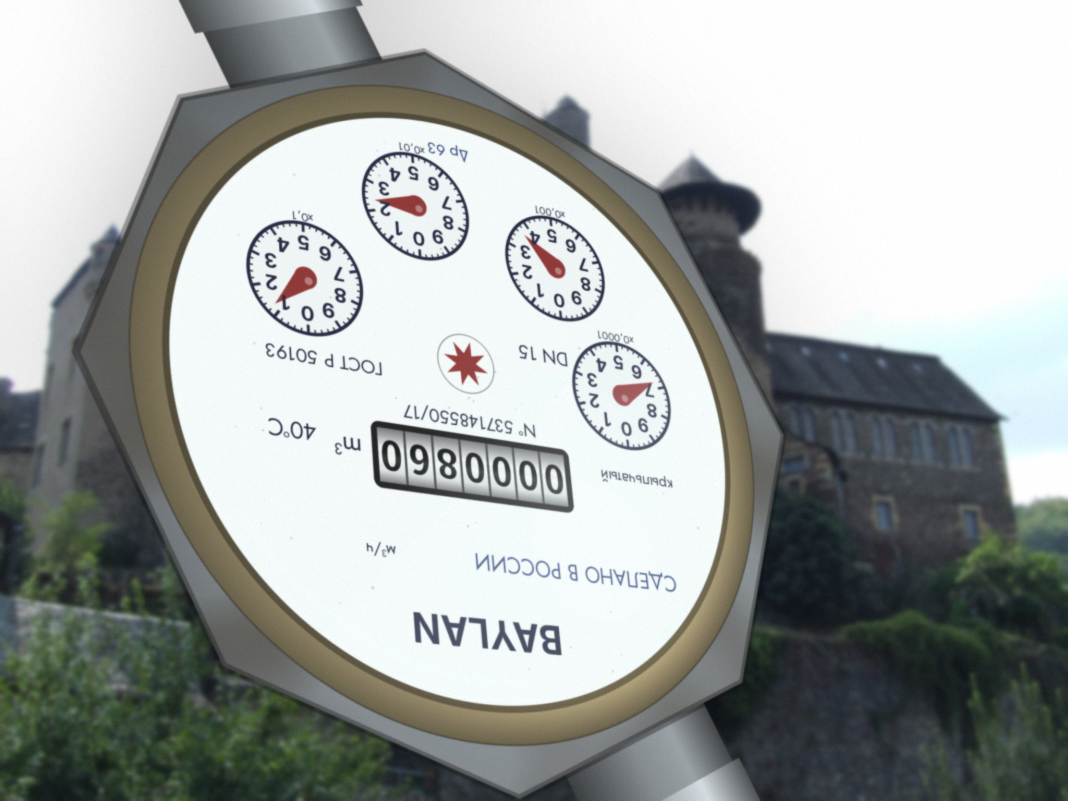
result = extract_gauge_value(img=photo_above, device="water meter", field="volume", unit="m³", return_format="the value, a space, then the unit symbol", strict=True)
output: 860.1236 m³
